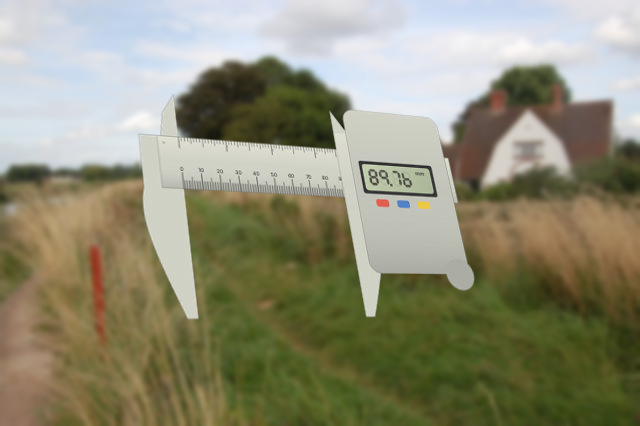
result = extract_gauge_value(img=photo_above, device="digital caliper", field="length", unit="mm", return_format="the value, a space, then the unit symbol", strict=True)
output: 89.76 mm
